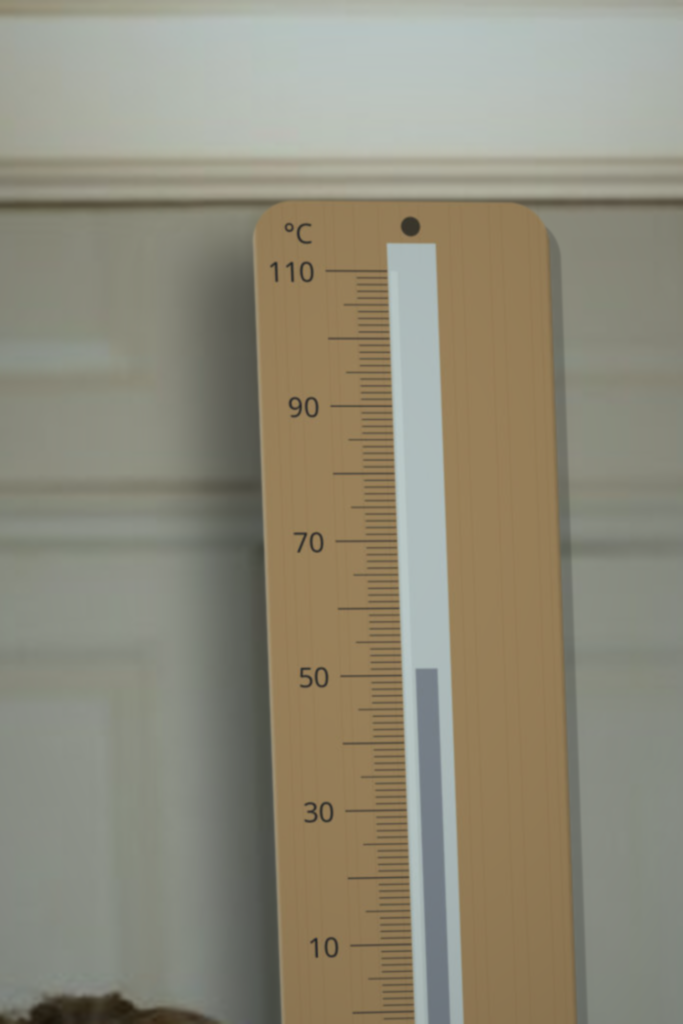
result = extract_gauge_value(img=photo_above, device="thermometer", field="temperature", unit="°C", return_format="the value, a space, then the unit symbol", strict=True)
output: 51 °C
